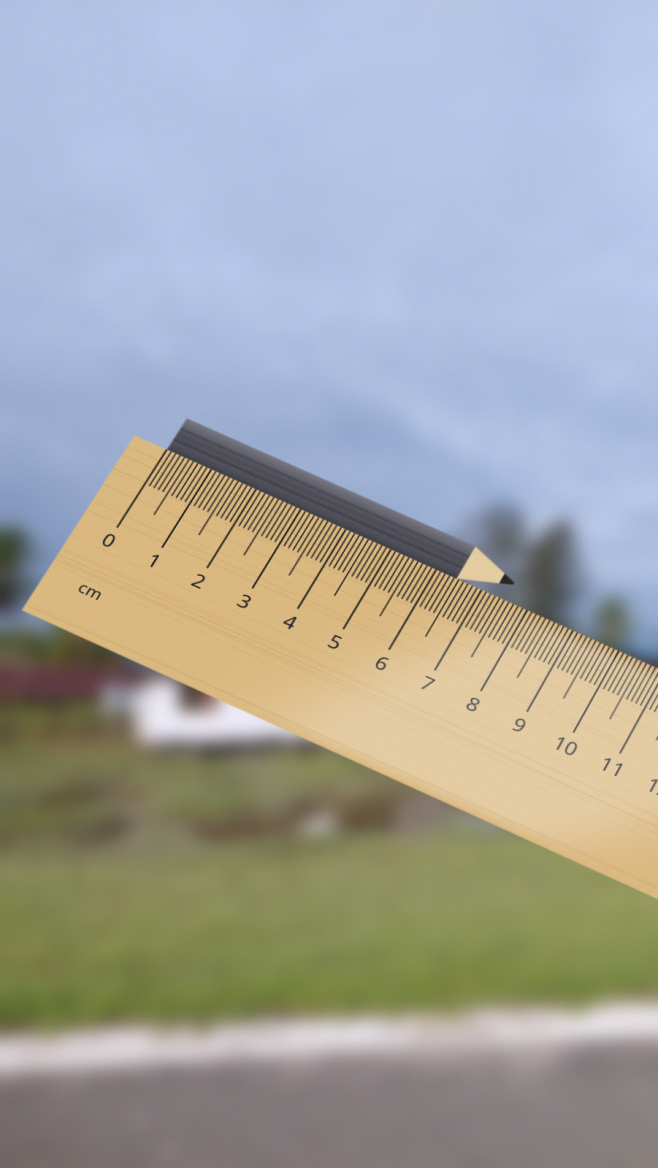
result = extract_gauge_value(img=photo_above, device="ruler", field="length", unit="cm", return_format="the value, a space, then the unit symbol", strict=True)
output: 7.5 cm
